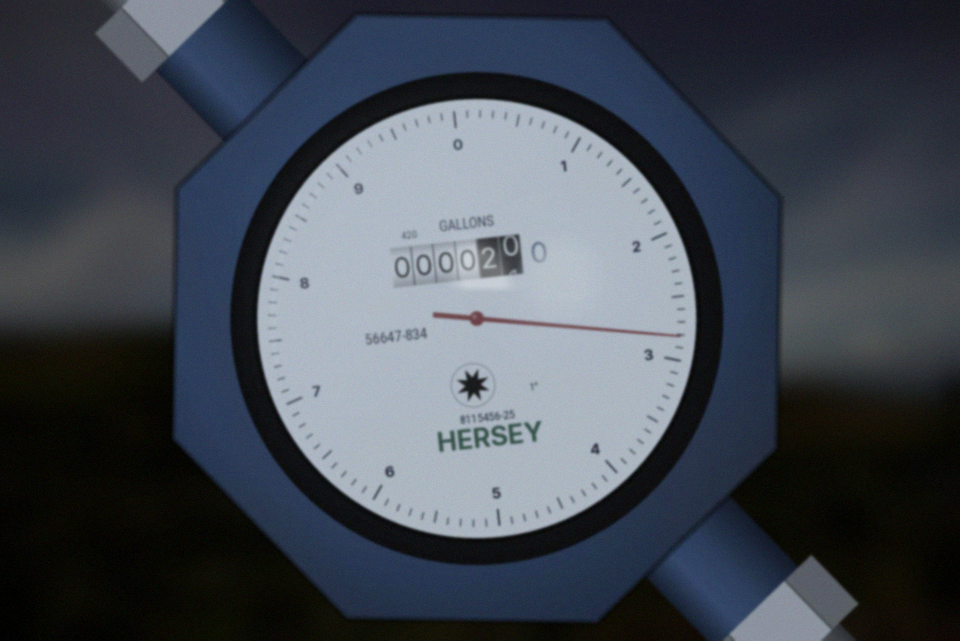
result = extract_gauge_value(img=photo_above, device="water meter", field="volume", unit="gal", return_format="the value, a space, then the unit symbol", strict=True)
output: 202.8 gal
